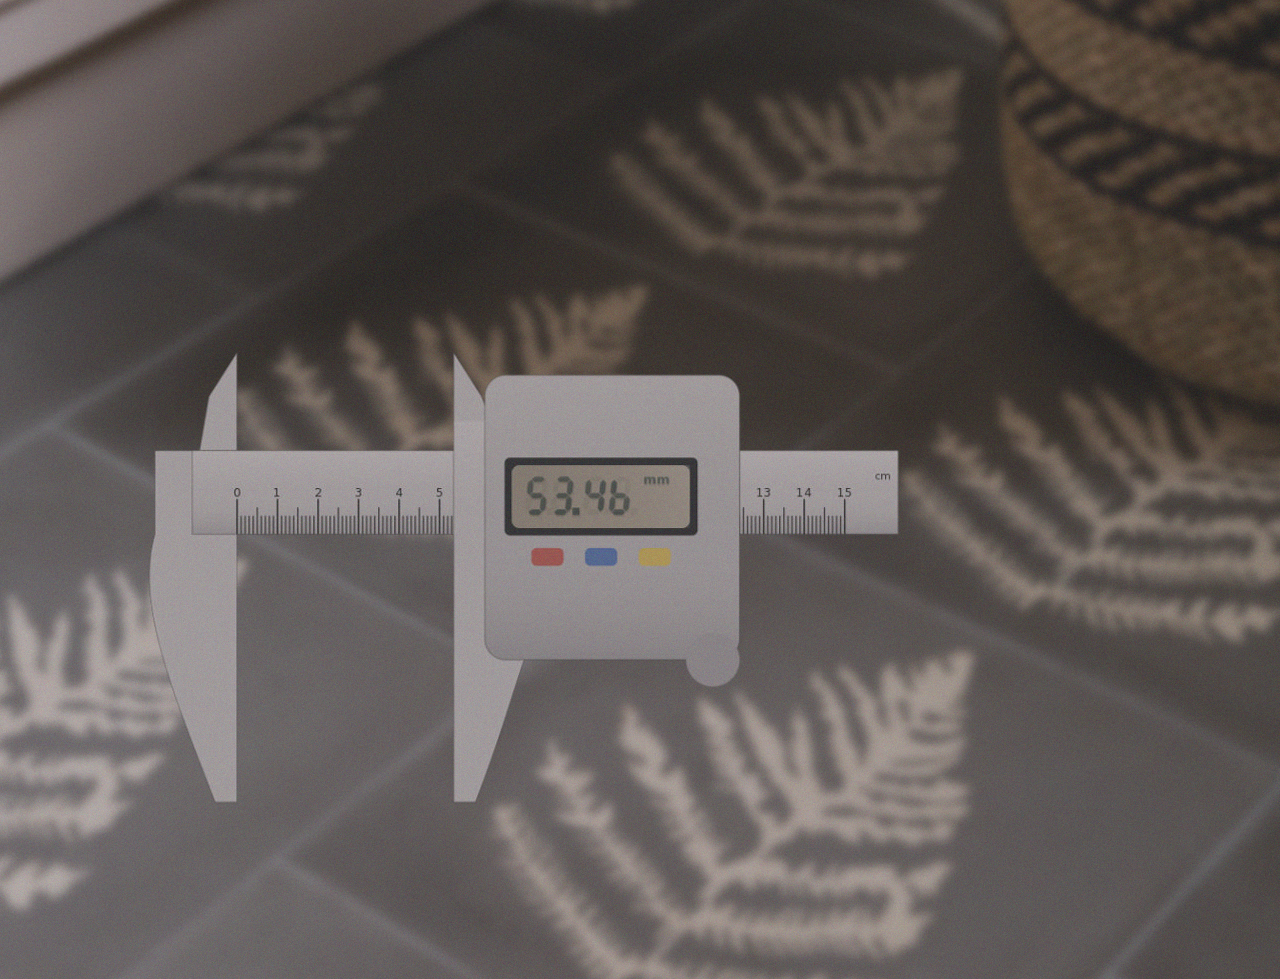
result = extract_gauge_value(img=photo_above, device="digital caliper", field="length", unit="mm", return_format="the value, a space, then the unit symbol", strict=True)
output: 53.46 mm
